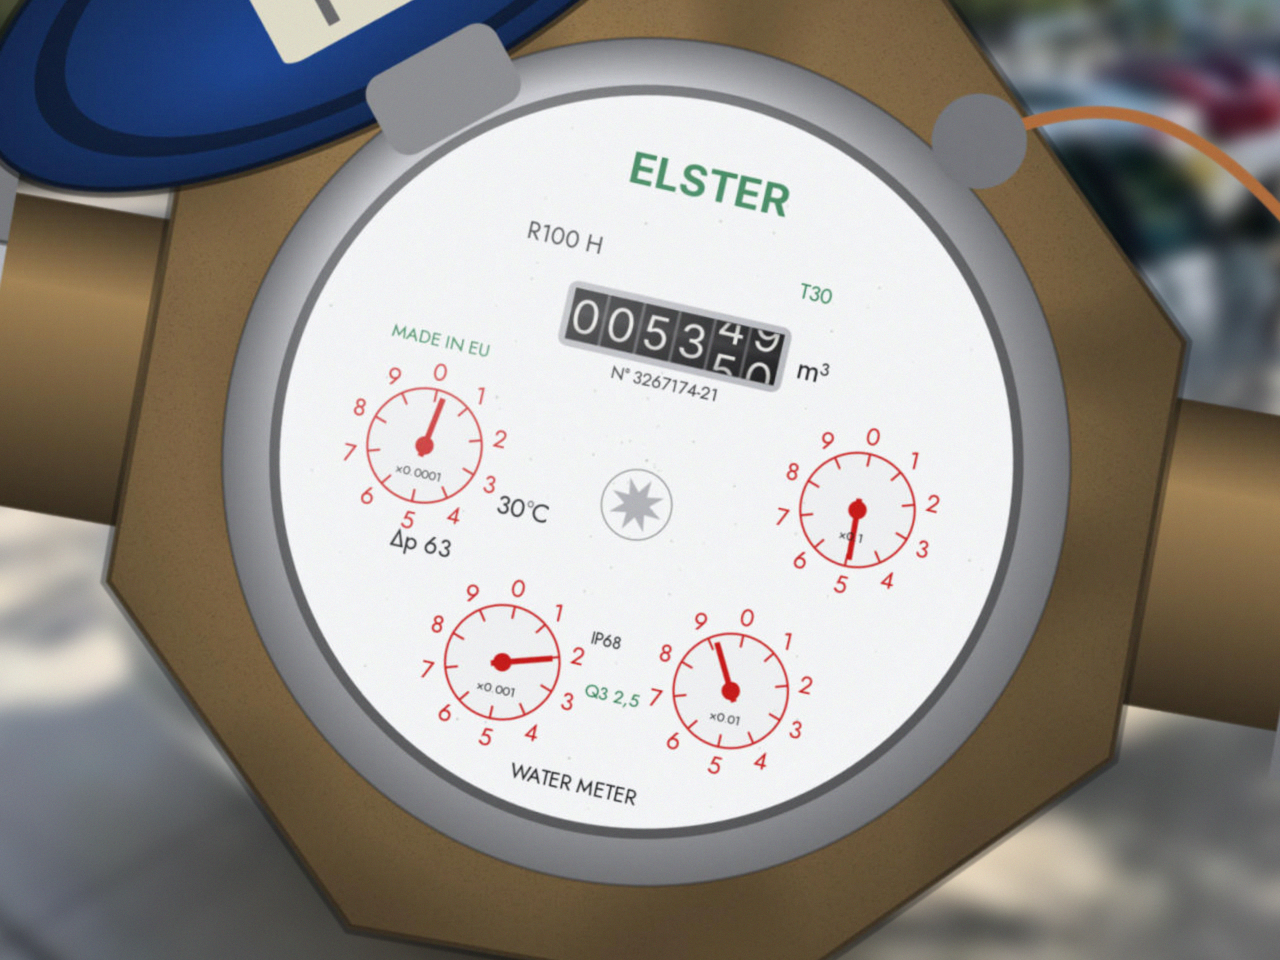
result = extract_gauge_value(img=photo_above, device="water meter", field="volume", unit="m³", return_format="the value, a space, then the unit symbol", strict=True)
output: 5349.4920 m³
